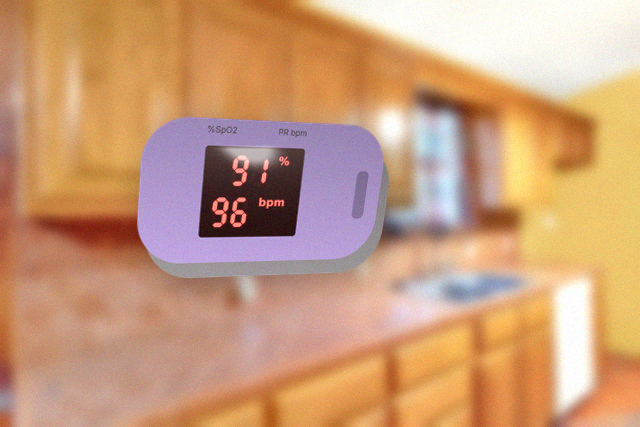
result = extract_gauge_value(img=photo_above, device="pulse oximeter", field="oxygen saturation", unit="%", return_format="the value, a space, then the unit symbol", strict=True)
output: 91 %
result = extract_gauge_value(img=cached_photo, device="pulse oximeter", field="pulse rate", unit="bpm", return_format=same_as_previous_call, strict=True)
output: 96 bpm
